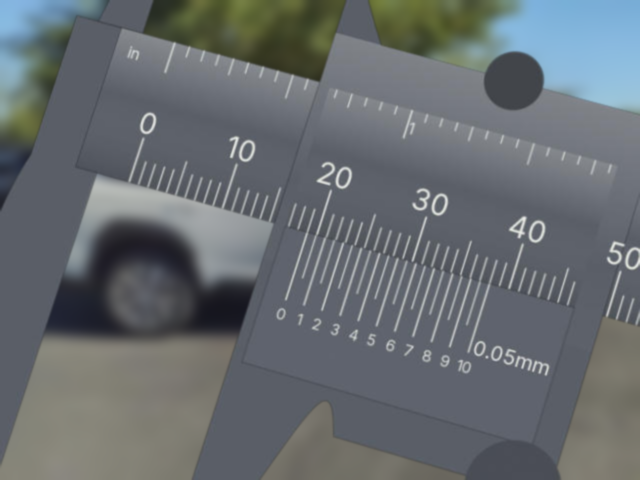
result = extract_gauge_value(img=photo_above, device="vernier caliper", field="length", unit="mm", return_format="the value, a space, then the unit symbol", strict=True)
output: 19.0 mm
